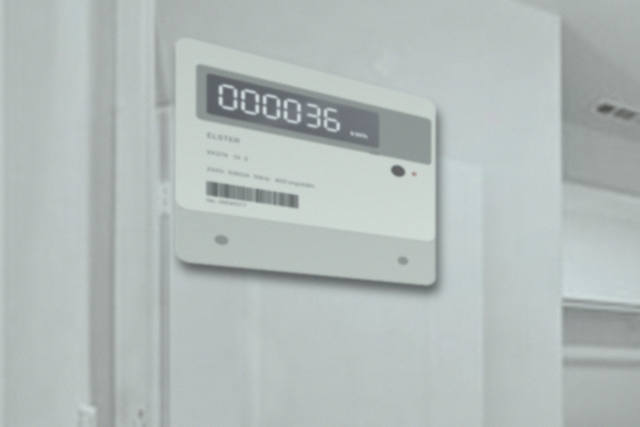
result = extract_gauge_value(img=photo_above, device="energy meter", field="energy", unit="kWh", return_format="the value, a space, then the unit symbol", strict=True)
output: 36 kWh
